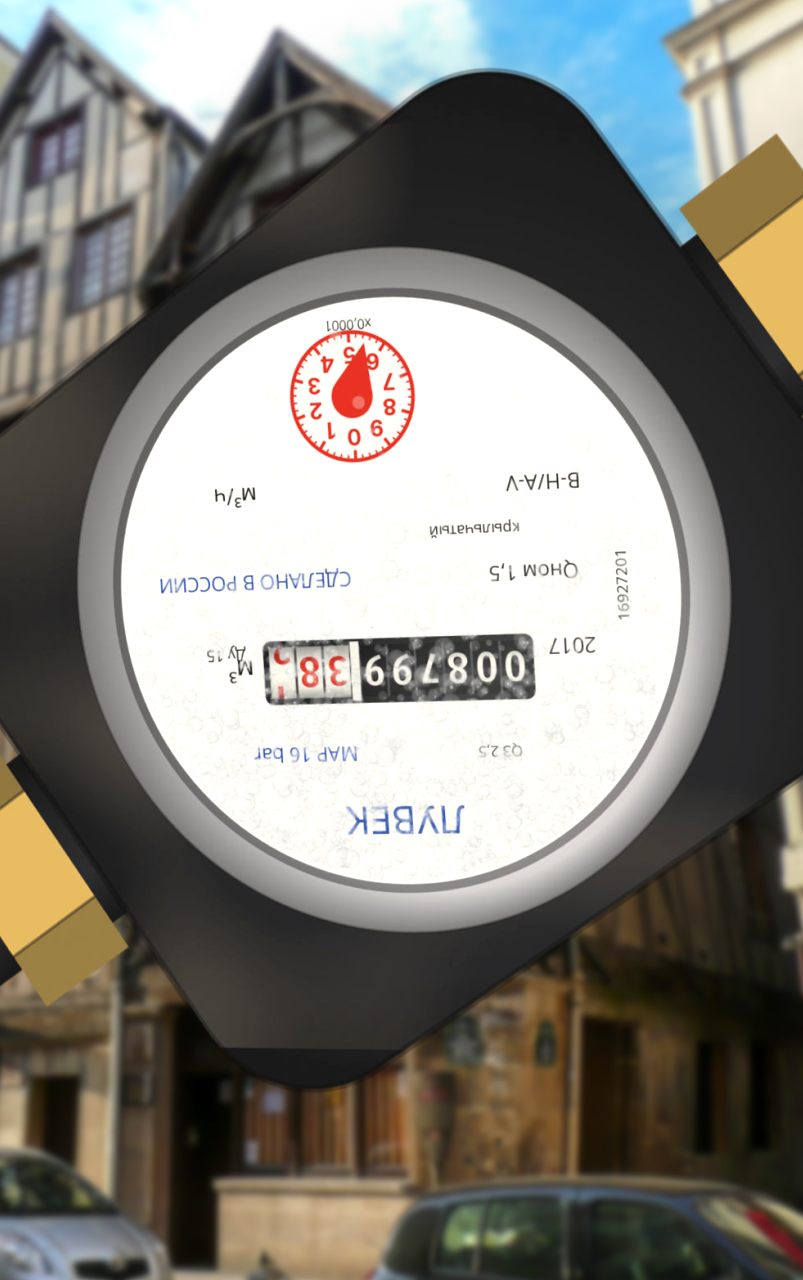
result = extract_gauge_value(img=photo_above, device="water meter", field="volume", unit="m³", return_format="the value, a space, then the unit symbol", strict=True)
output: 8799.3815 m³
